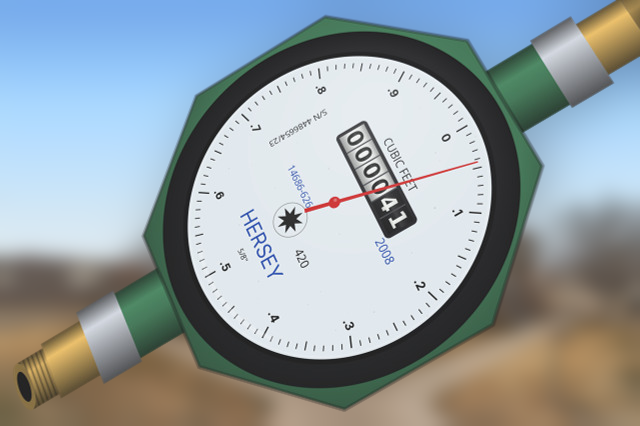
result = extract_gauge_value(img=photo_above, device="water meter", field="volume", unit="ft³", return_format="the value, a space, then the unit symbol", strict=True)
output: 41.04 ft³
